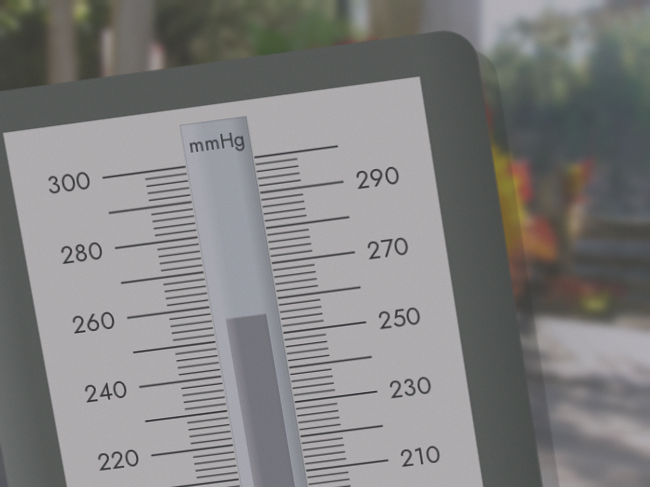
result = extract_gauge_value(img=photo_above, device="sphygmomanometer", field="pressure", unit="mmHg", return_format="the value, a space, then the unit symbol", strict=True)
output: 256 mmHg
